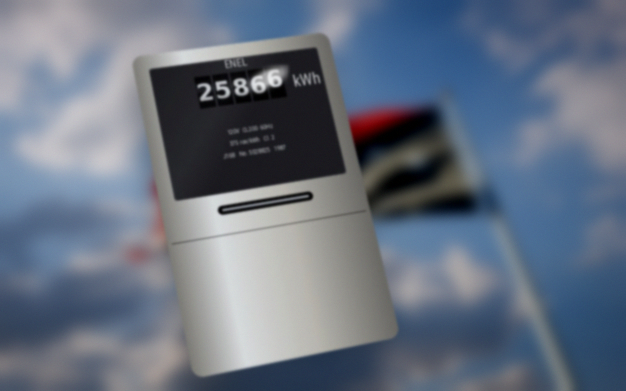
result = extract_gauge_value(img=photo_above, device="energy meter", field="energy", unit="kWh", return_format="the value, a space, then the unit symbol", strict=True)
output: 25866 kWh
